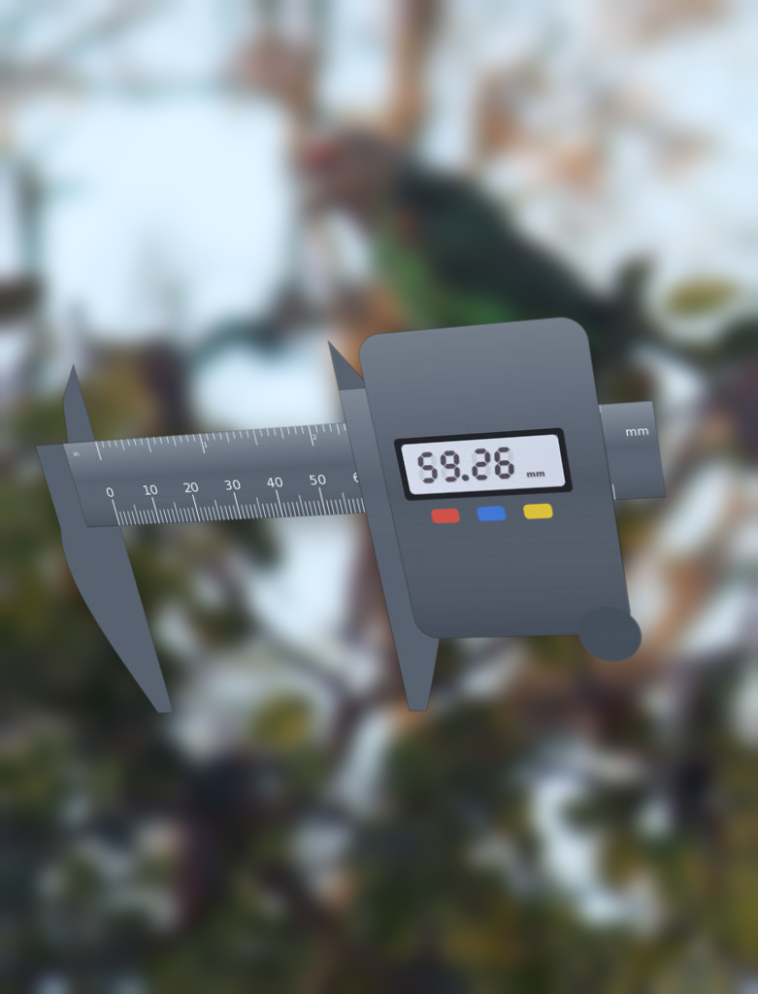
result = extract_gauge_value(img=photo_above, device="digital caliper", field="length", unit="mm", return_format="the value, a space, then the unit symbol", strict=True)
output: 59.26 mm
